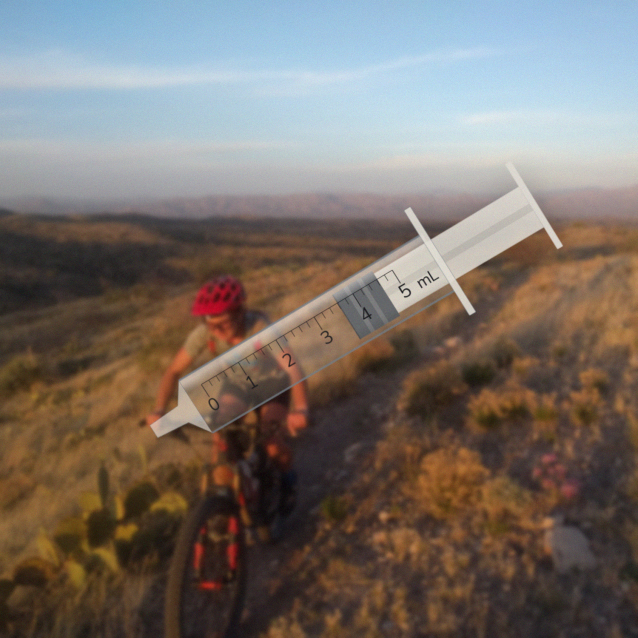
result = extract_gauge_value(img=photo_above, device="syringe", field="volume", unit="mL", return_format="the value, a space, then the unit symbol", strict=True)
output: 3.6 mL
